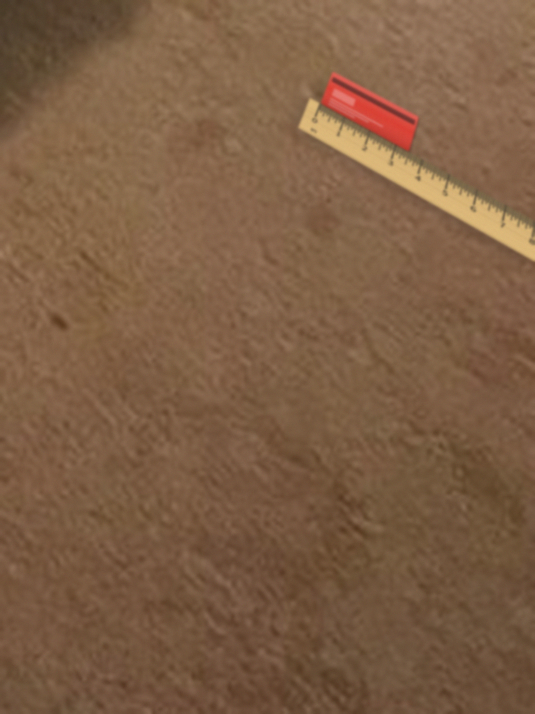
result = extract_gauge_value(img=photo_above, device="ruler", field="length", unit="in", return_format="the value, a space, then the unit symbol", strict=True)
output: 3.5 in
